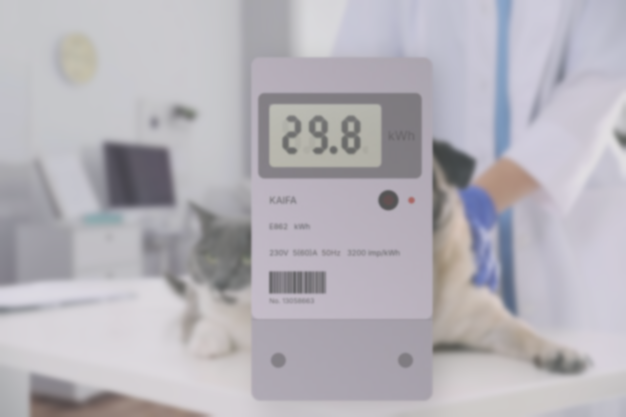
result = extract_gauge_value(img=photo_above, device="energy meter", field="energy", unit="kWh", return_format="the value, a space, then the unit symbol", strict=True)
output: 29.8 kWh
